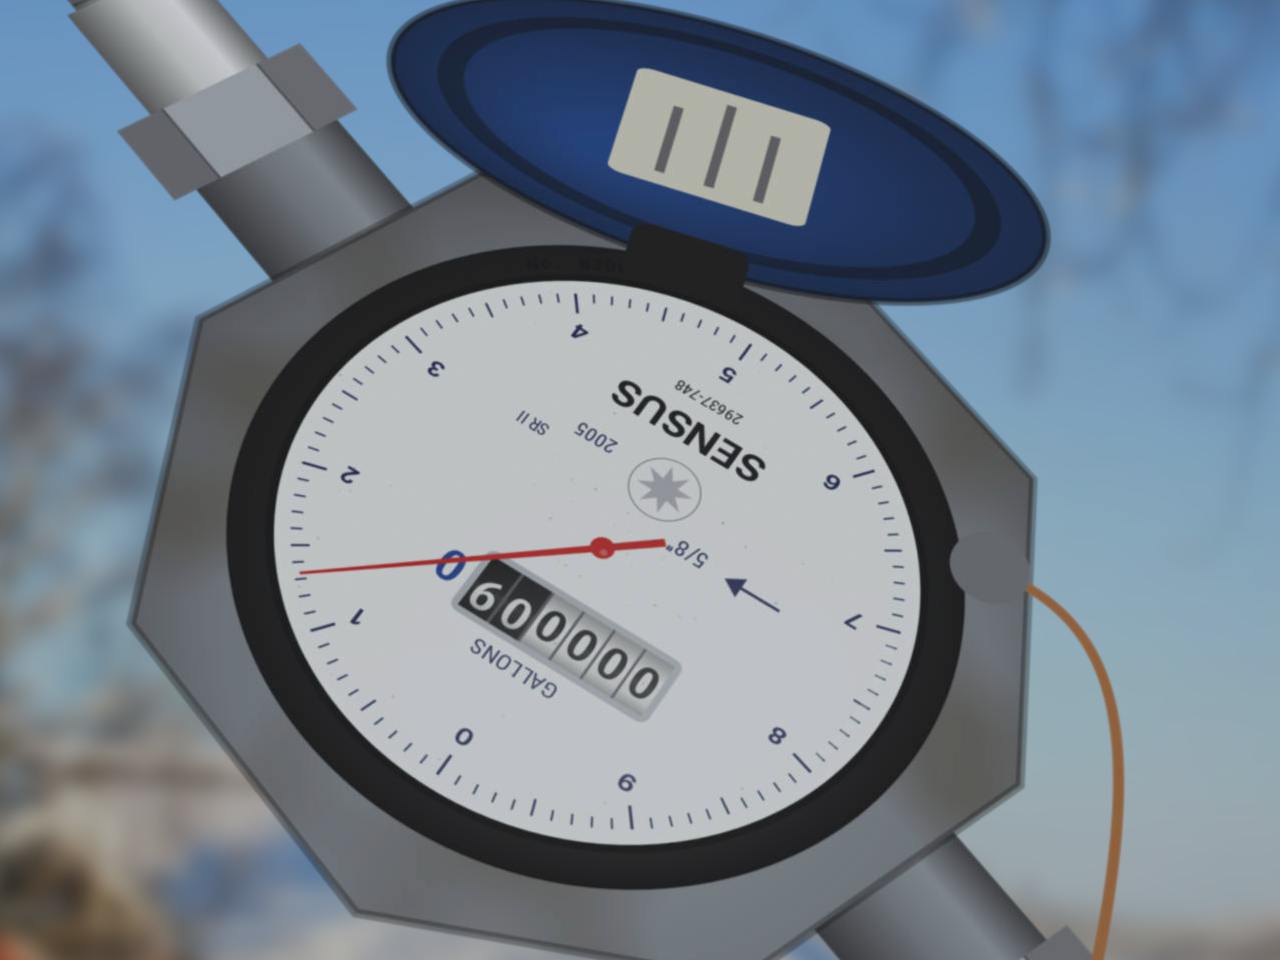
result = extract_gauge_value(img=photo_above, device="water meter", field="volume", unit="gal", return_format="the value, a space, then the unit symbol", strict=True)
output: 91.3 gal
